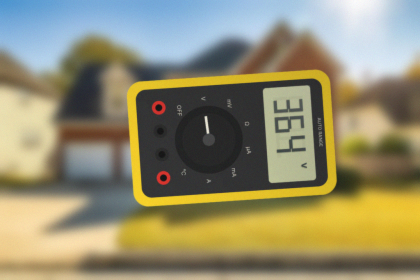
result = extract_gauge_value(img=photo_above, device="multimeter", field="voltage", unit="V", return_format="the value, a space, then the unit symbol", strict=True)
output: 364 V
